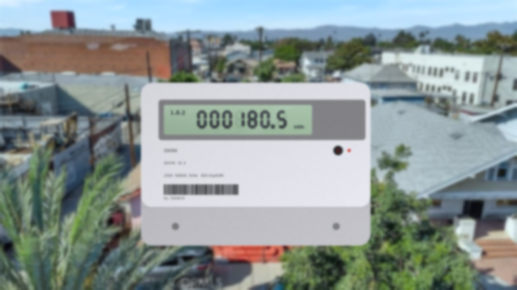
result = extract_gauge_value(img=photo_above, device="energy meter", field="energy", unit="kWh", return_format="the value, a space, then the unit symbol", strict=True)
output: 180.5 kWh
